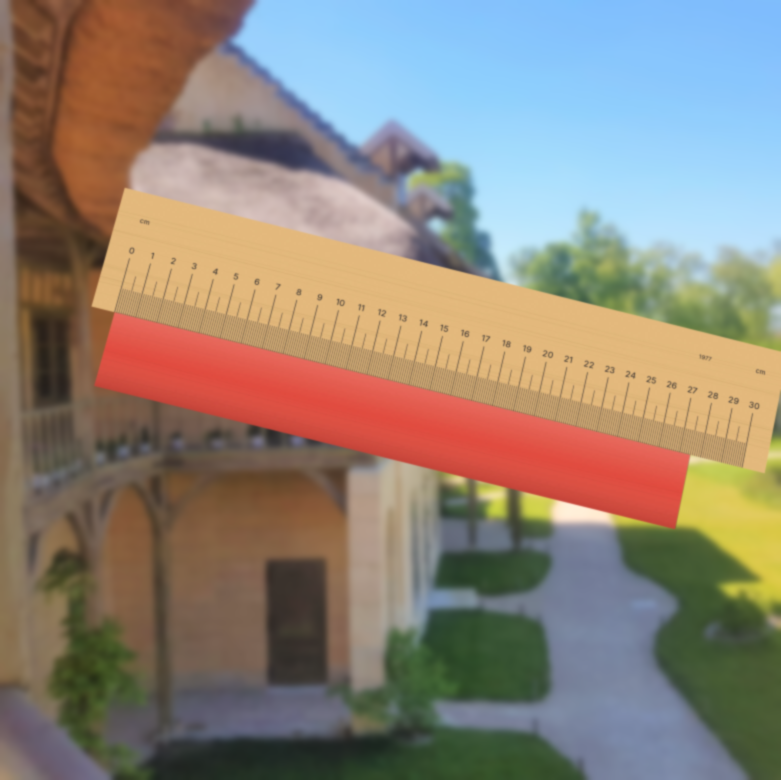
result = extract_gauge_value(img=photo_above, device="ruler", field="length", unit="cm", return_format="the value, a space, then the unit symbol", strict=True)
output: 27.5 cm
